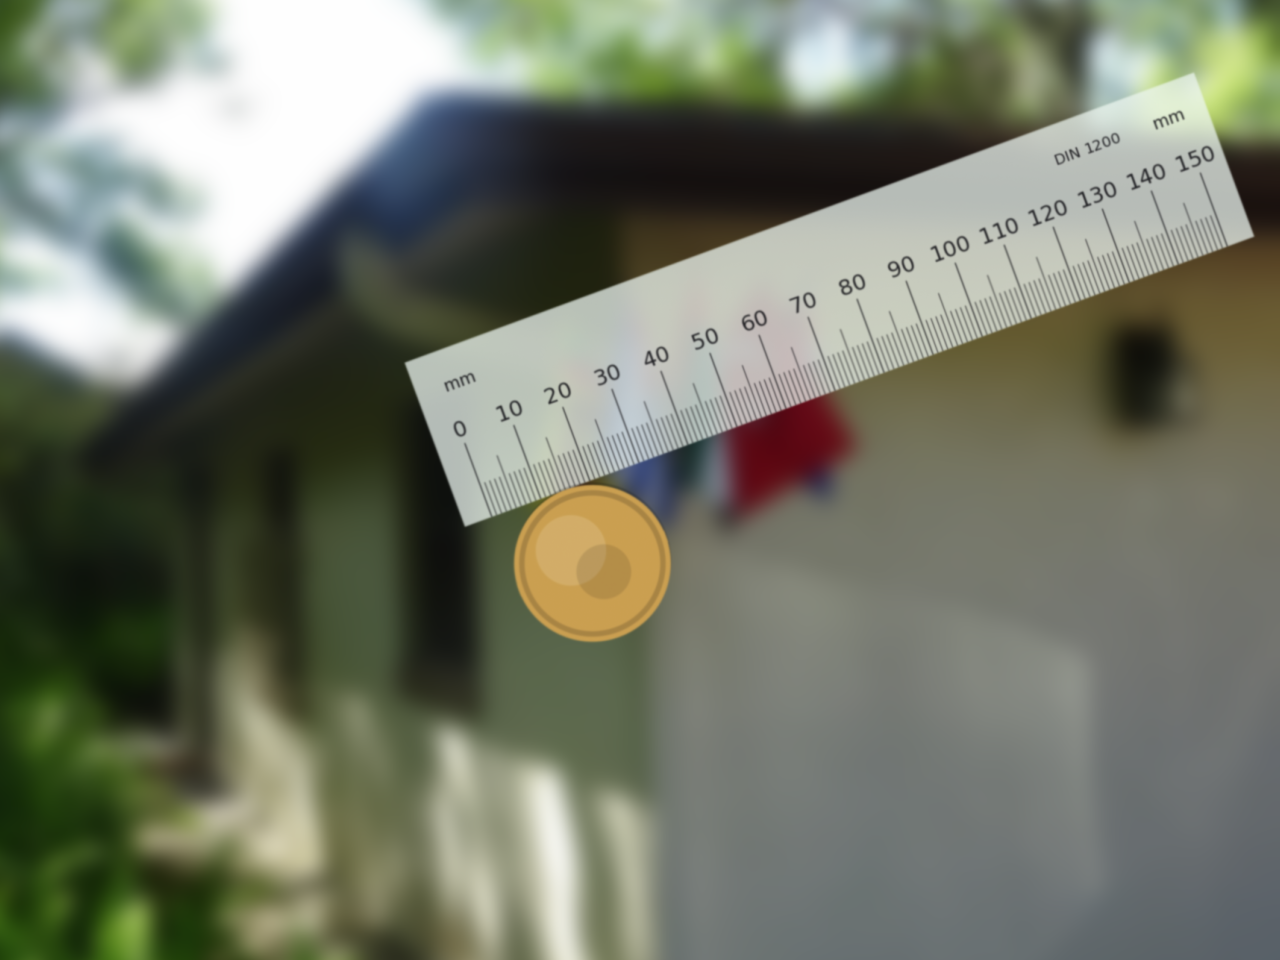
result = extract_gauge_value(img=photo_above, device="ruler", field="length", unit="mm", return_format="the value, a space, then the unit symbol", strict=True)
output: 30 mm
